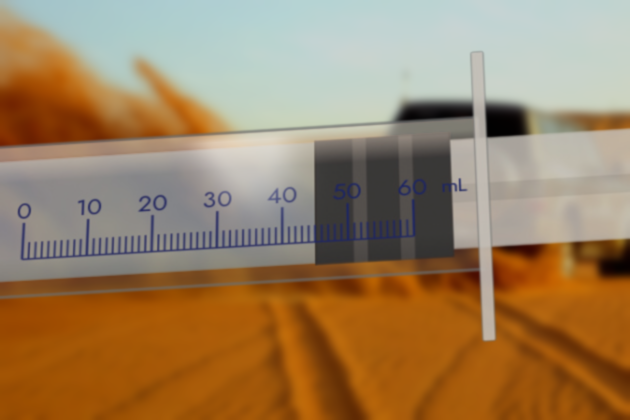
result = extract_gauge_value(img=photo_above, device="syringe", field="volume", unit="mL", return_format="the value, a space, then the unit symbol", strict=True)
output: 45 mL
